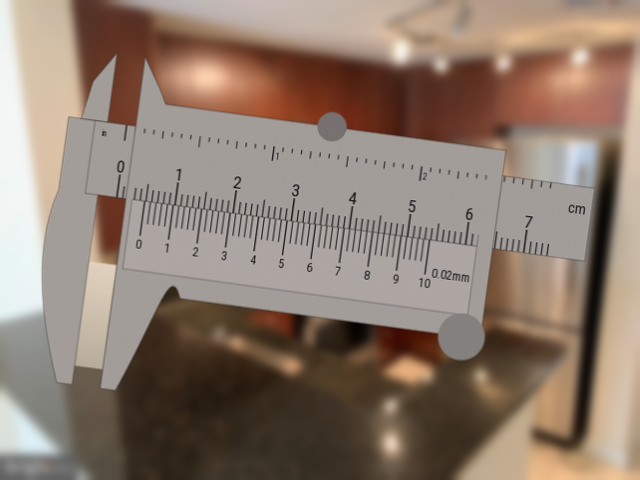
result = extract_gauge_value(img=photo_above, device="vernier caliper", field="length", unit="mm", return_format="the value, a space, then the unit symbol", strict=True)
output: 4.8 mm
